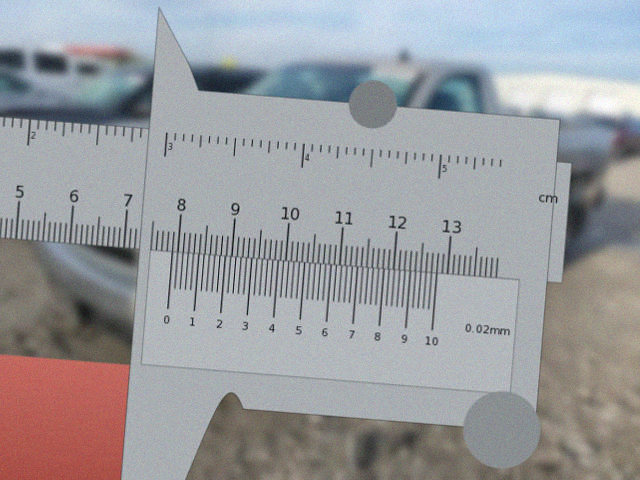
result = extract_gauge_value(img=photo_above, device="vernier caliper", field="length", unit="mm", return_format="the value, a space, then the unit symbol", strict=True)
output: 79.0 mm
